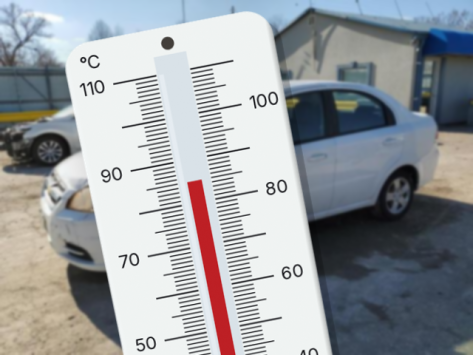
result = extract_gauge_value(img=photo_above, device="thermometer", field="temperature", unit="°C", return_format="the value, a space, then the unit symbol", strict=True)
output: 85 °C
